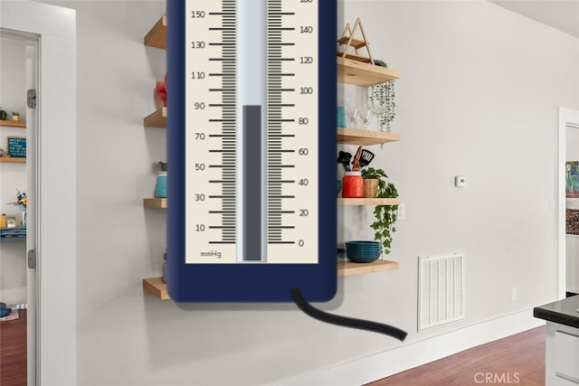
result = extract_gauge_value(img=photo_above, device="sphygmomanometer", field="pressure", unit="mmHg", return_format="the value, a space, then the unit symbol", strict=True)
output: 90 mmHg
